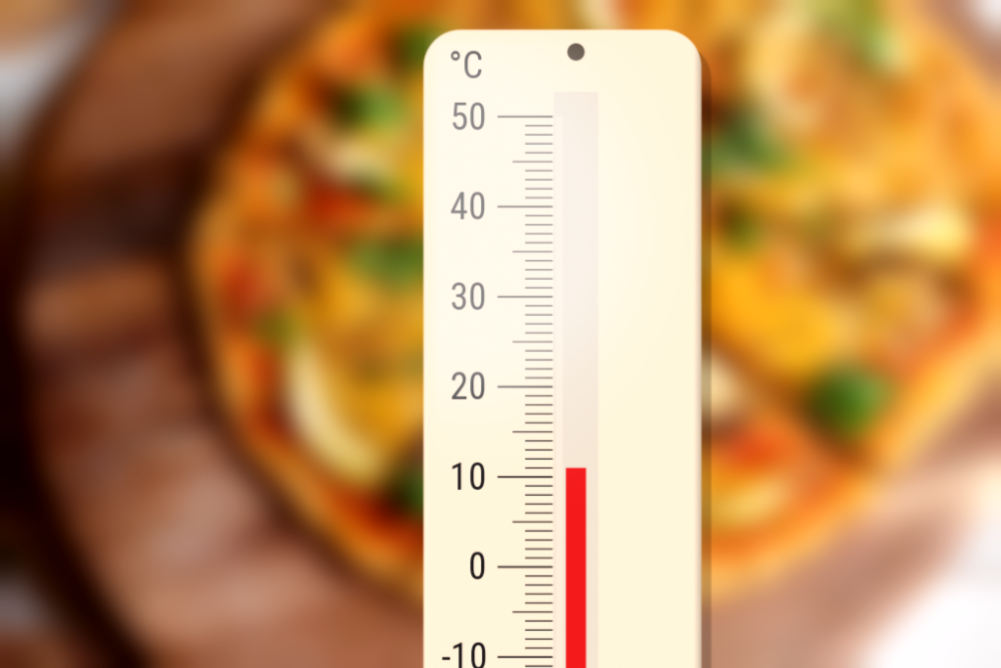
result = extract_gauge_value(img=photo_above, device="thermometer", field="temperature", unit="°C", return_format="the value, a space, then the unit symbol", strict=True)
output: 11 °C
